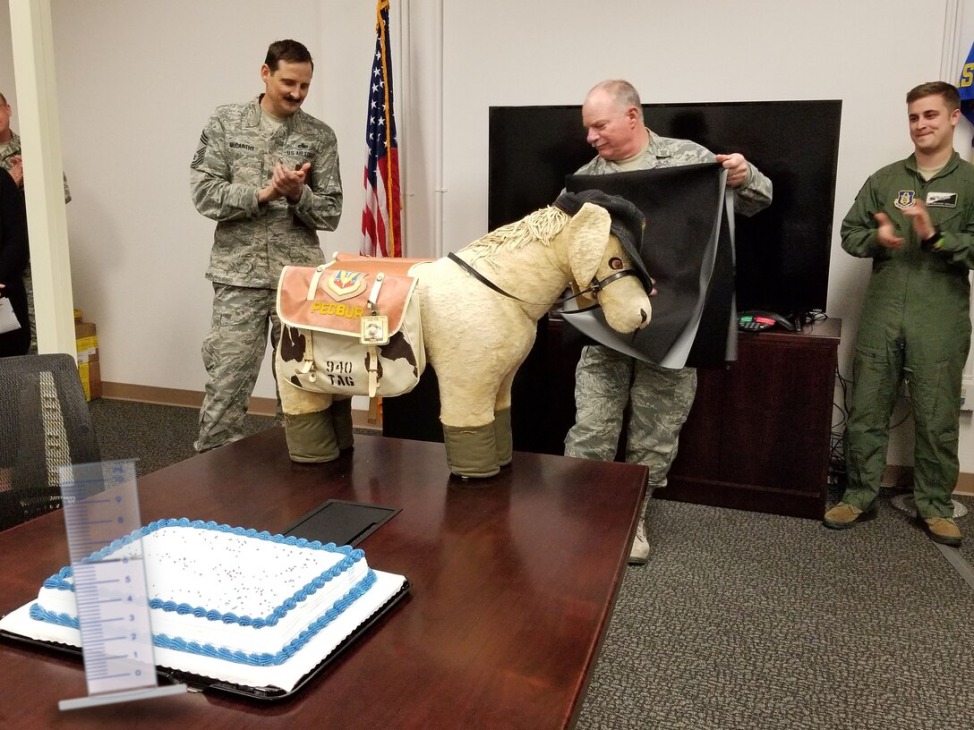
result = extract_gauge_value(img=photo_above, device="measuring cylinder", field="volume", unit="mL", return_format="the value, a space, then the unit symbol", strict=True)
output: 6 mL
